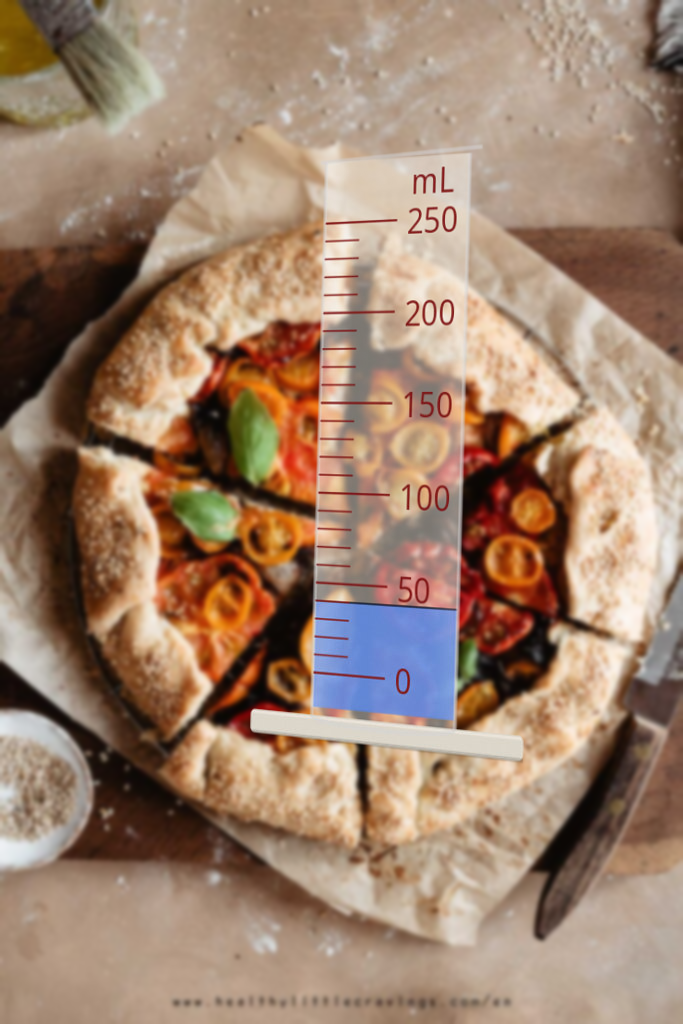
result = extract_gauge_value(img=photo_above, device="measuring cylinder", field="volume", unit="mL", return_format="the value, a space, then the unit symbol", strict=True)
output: 40 mL
